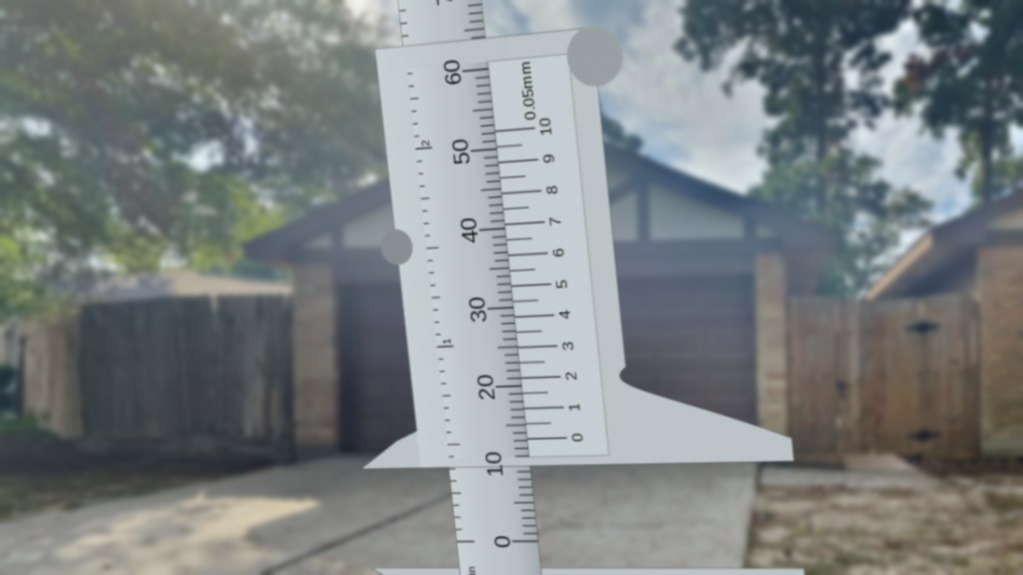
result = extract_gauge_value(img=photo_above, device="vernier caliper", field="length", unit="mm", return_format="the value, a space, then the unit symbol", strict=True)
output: 13.2 mm
